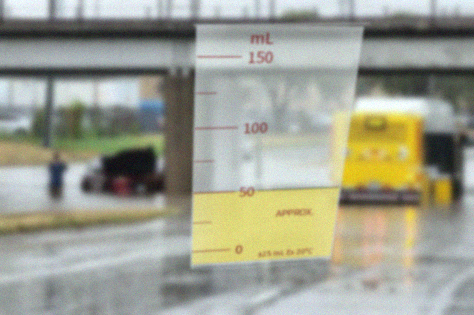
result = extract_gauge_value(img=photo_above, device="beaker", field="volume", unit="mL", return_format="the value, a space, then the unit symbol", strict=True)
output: 50 mL
